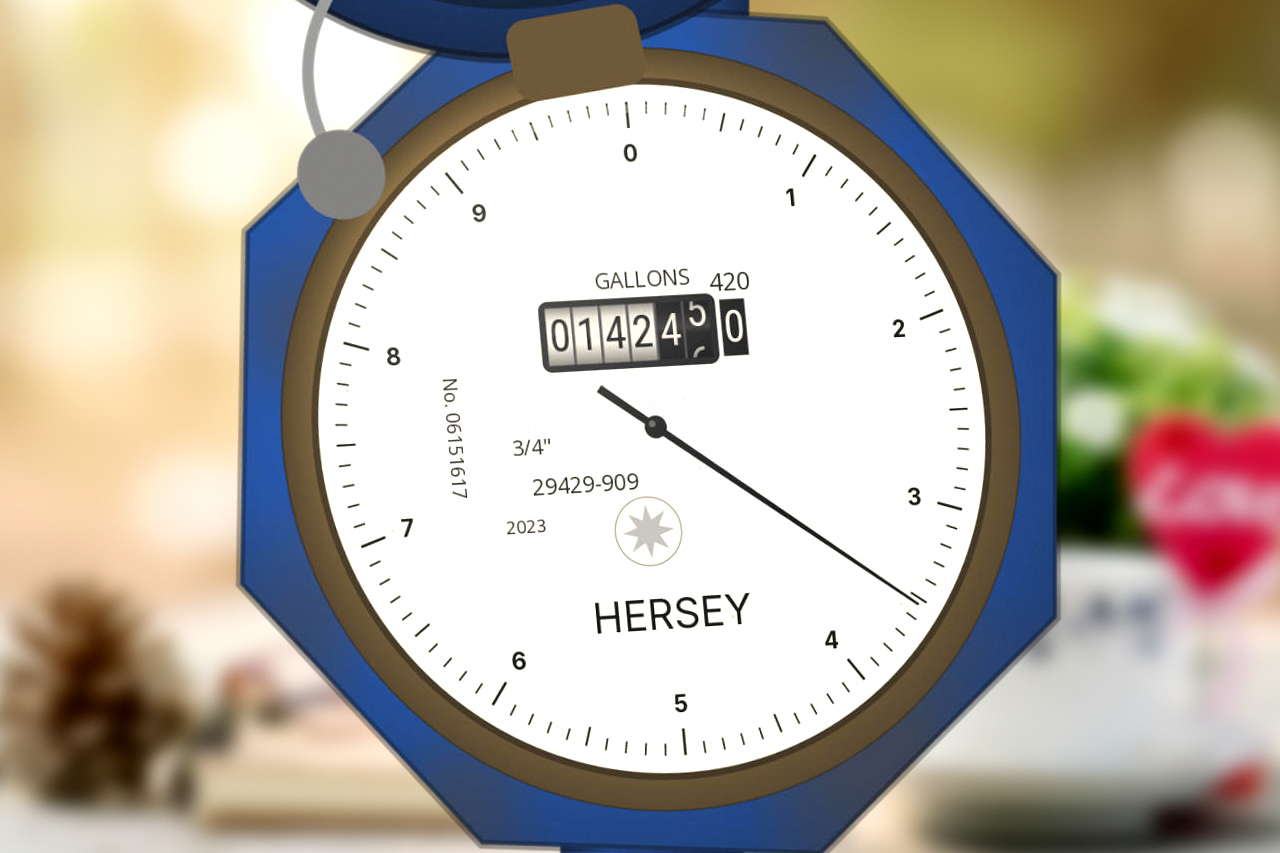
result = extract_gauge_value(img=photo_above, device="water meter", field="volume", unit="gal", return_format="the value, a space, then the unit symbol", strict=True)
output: 142453.5 gal
